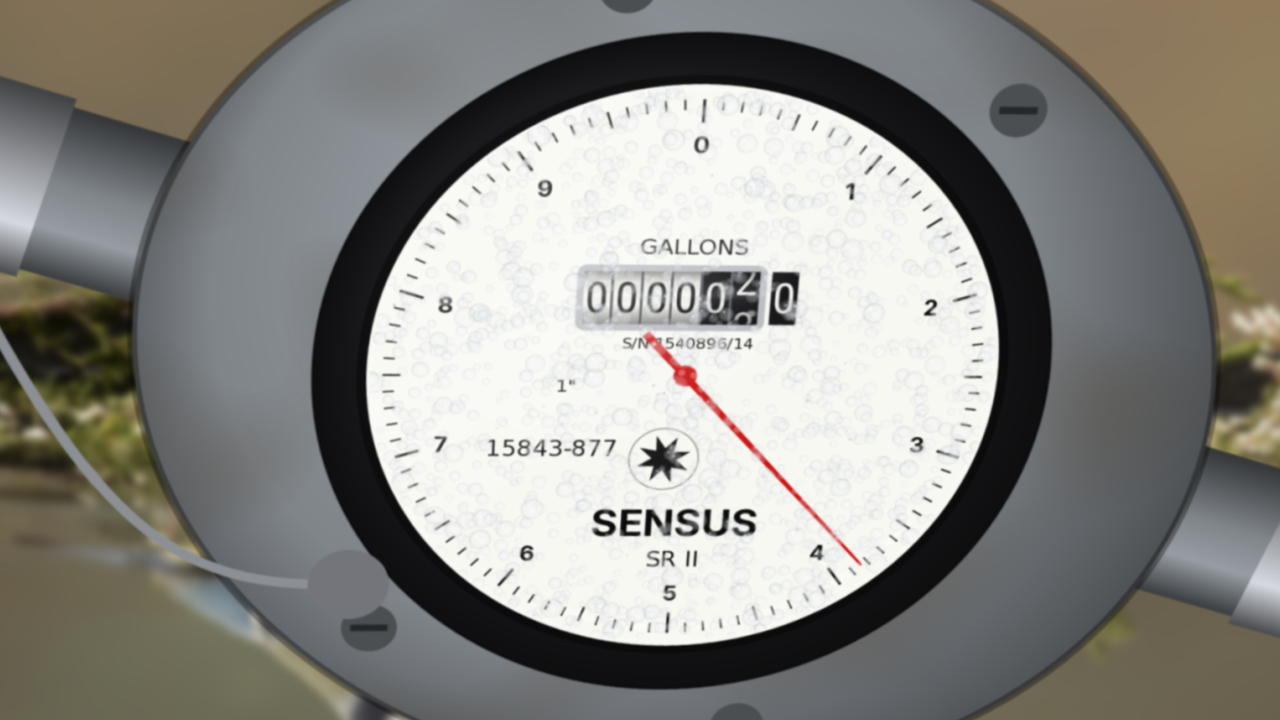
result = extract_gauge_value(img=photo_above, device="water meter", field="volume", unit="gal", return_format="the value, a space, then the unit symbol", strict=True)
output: 23.8 gal
